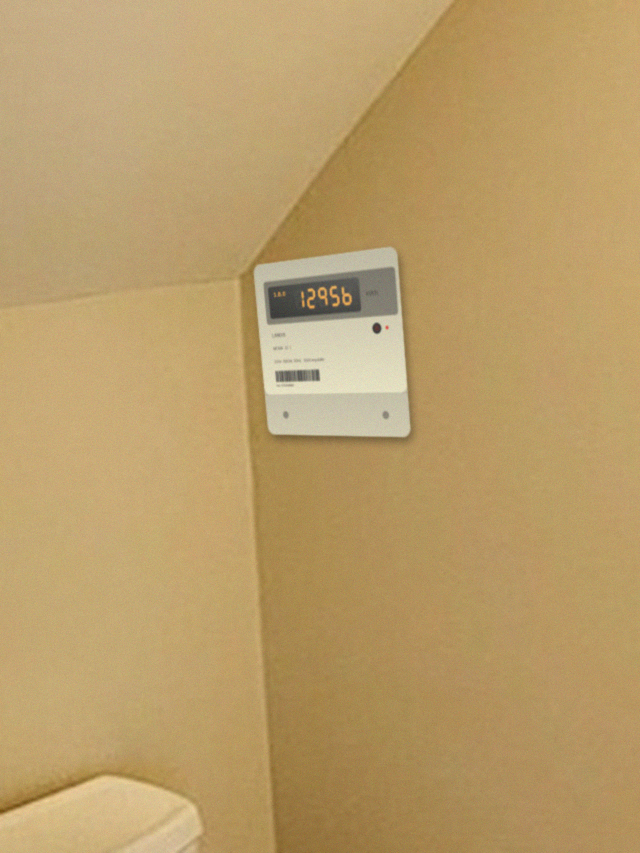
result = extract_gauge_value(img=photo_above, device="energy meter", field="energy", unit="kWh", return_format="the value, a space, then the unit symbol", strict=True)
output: 12956 kWh
